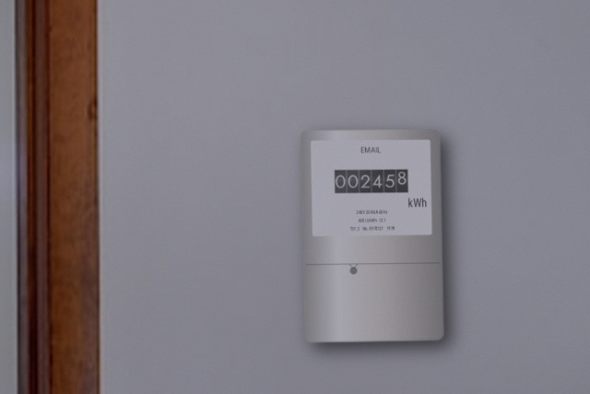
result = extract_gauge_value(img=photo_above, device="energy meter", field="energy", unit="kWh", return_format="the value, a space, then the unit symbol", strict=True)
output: 2458 kWh
